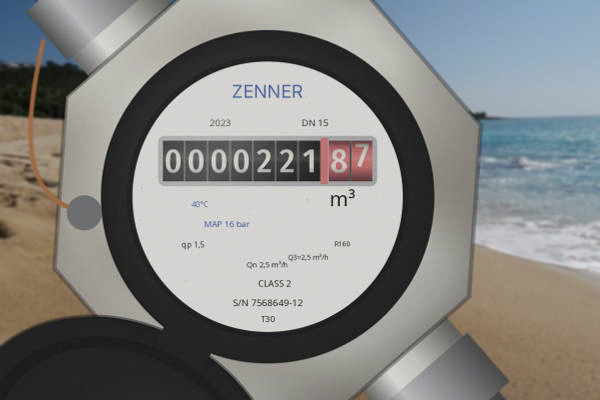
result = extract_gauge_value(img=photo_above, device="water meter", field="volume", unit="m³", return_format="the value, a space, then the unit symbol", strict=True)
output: 221.87 m³
